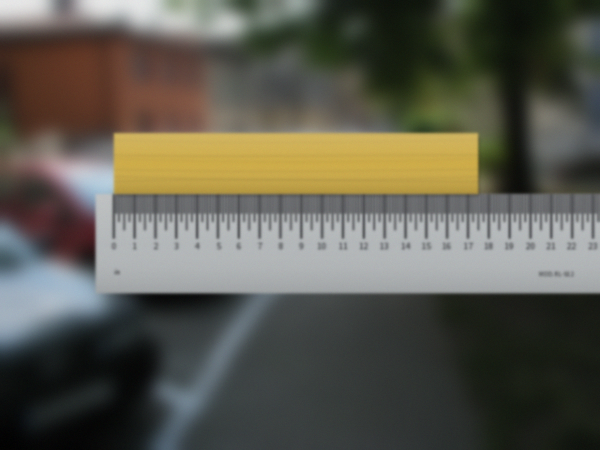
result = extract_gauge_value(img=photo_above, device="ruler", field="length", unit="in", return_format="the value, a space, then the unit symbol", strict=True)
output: 17.5 in
